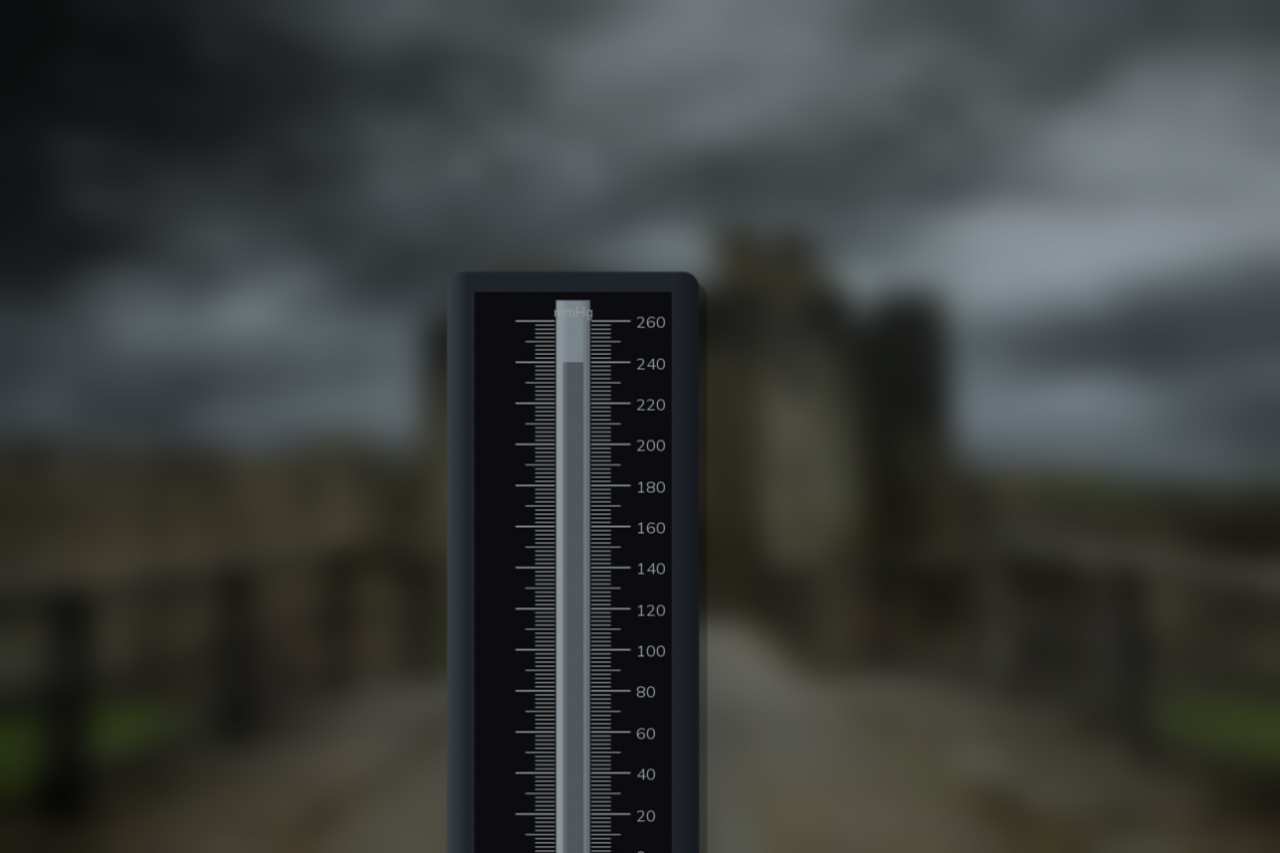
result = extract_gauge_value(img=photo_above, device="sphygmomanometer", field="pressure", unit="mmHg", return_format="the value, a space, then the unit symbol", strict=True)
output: 240 mmHg
